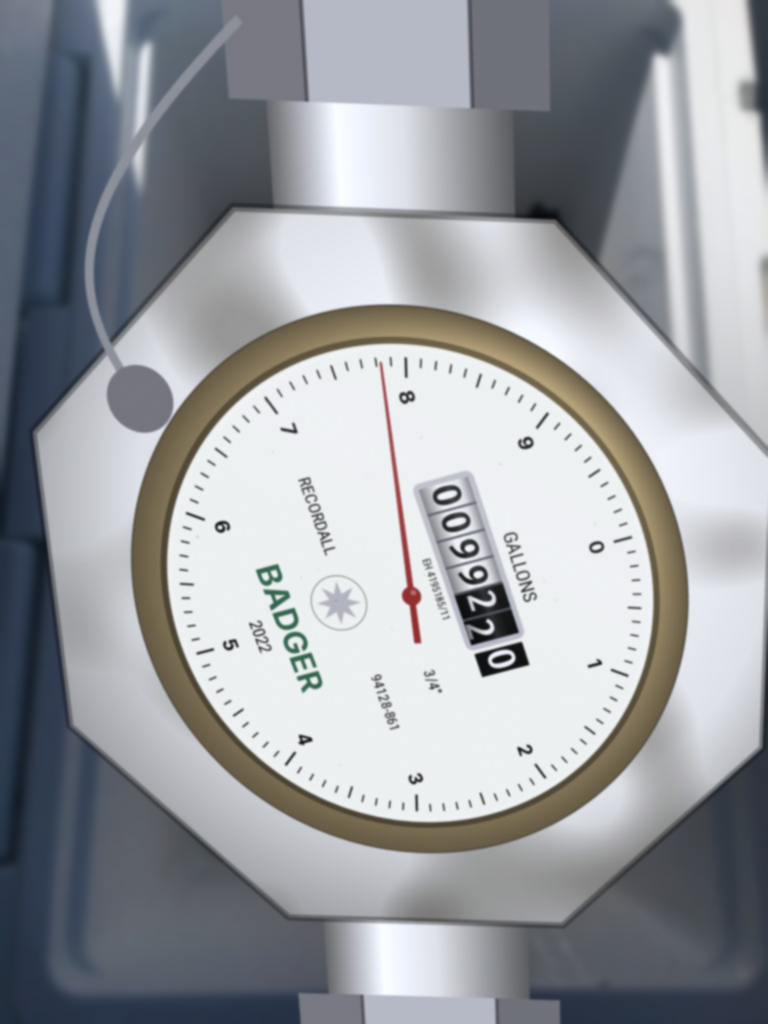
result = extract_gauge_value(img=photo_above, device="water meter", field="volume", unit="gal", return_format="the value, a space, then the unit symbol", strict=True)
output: 99217.8 gal
